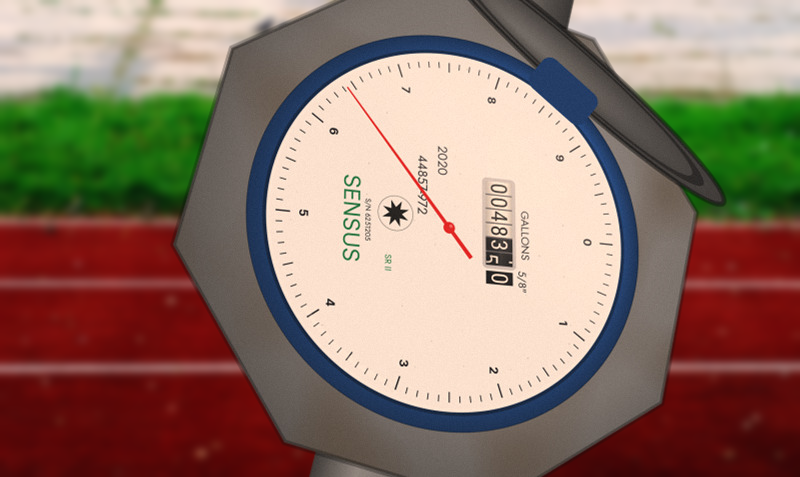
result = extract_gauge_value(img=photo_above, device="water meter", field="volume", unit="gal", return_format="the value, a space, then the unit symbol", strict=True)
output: 48346.4 gal
